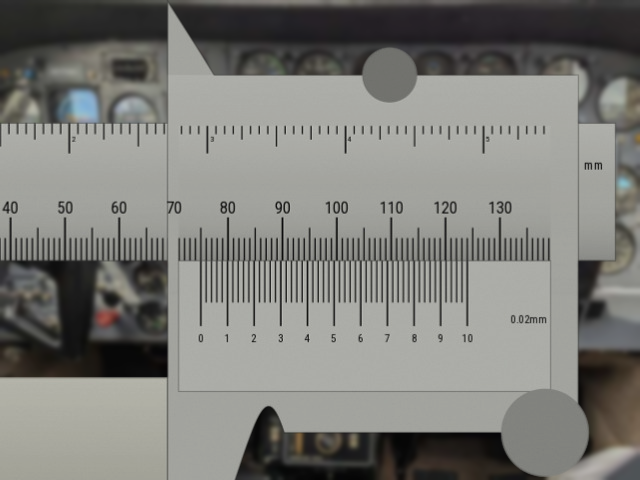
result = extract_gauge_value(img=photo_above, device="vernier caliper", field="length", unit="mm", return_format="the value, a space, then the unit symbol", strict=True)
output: 75.0 mm
